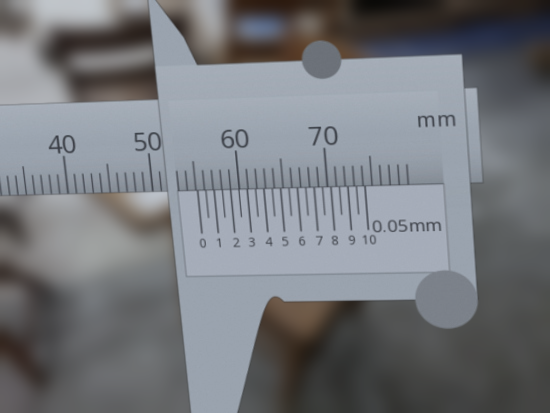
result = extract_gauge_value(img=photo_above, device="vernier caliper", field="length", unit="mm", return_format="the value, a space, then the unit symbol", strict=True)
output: 55.2 mm
